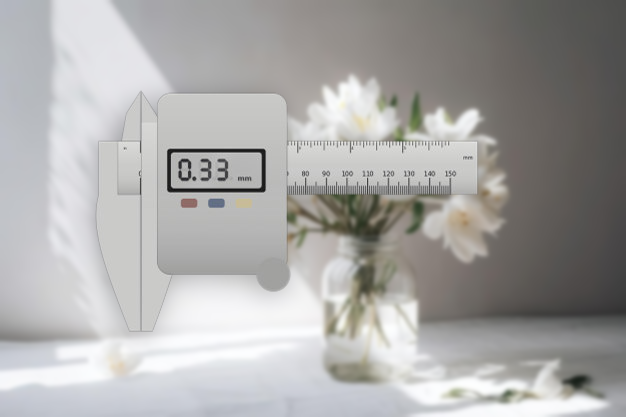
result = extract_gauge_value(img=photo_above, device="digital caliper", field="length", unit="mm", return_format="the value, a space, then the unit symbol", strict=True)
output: 0.33 mm
